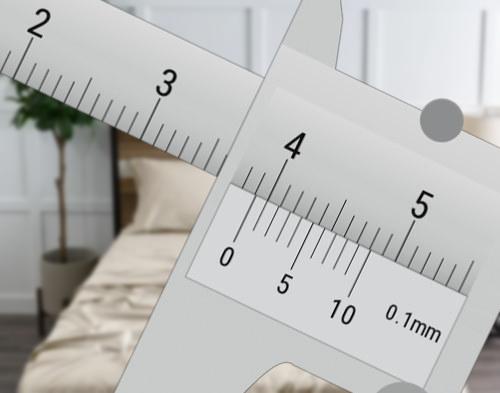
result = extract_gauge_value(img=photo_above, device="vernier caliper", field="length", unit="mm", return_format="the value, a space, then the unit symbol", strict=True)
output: 39.1 mm
